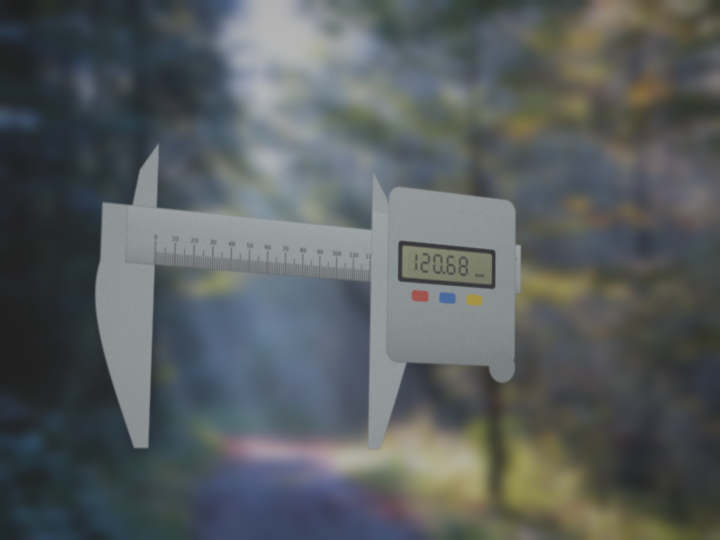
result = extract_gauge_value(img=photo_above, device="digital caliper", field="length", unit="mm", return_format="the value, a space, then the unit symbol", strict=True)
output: 120.68 mm
